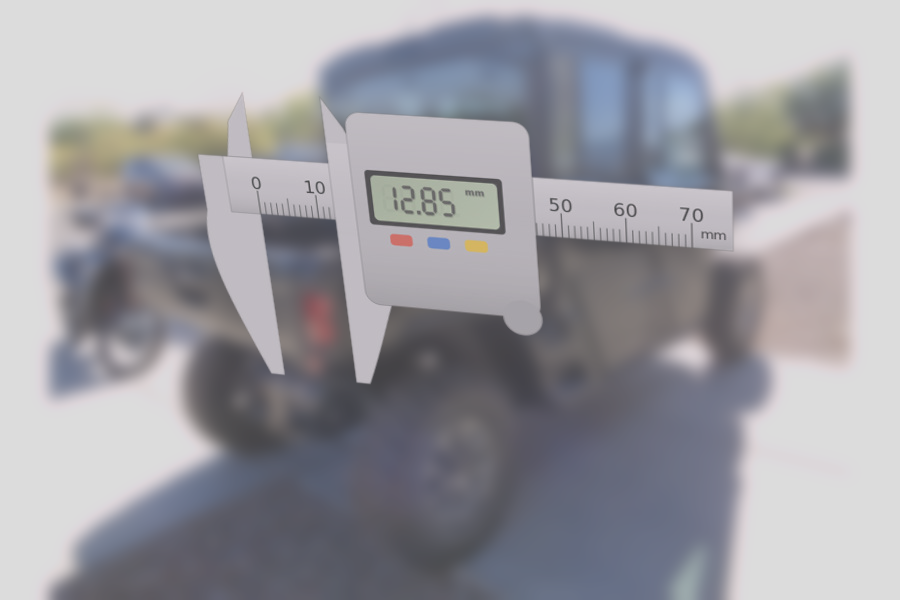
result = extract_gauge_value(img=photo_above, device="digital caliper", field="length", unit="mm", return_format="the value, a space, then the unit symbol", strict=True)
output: 12.85 mm
